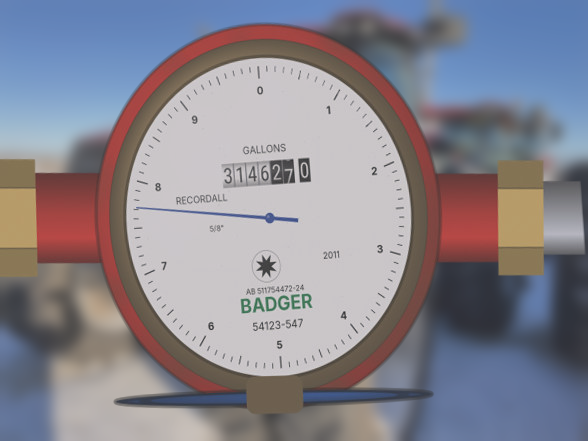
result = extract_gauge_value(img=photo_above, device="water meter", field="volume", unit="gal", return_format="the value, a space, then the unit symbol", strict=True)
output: 3146267.7 gal
